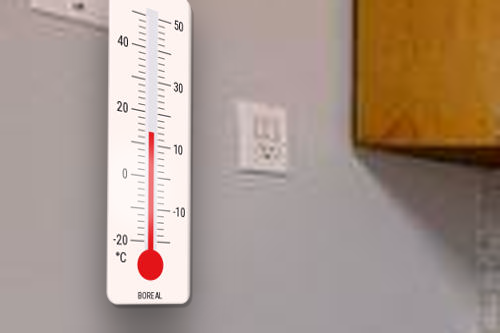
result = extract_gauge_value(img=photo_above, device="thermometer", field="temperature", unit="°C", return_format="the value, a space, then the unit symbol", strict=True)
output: 14 °C
